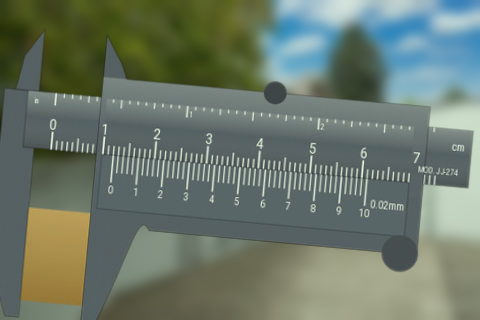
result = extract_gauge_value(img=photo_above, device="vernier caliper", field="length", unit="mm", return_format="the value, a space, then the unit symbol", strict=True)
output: 12.0 mm
